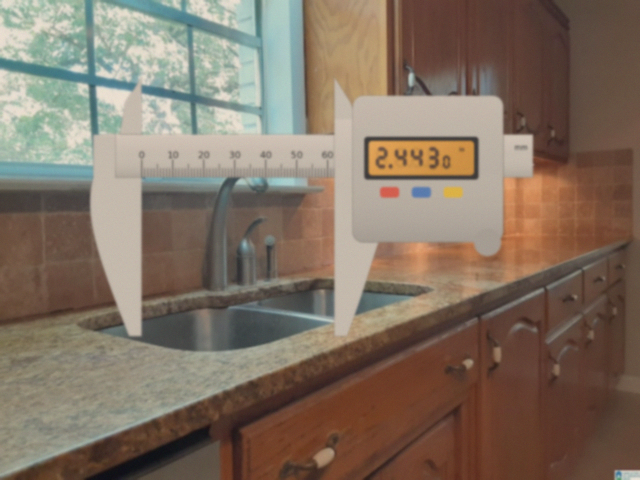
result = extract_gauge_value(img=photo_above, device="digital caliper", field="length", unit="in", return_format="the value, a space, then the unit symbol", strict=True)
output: 2.4430 in
